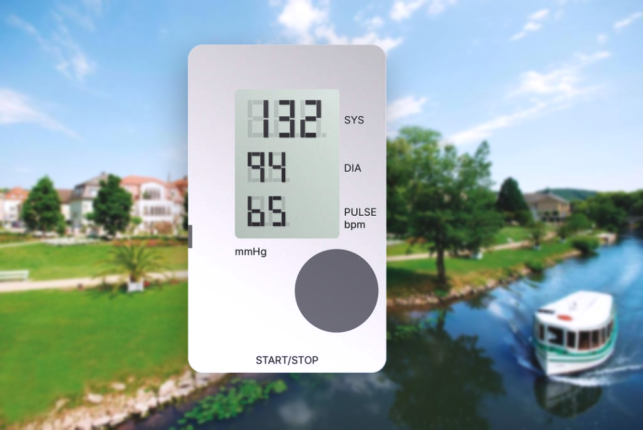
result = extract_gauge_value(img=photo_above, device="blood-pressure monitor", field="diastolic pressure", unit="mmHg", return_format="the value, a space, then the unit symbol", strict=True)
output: 94 mmHg
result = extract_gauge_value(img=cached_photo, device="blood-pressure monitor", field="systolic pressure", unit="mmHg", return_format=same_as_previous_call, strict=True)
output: 132 mmHg
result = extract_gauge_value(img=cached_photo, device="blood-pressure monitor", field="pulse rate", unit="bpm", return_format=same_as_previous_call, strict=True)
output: 65 bpm
